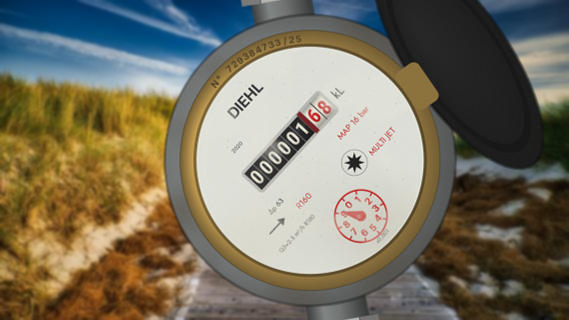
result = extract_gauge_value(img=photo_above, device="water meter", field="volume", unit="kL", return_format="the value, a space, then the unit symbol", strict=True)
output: 1.679 kL
